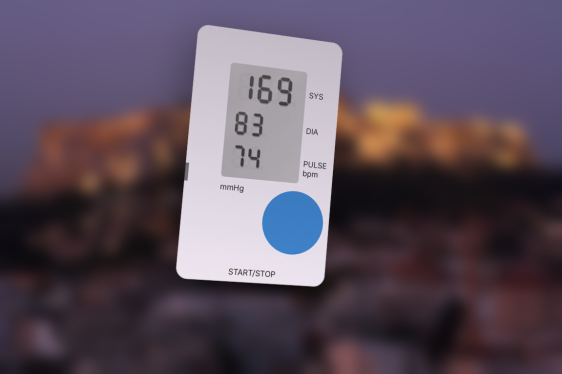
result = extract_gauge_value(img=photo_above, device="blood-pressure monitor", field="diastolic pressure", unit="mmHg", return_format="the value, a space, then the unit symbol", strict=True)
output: 83 mmHg
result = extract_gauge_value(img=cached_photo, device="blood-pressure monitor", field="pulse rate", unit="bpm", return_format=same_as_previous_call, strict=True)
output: 74 bpm
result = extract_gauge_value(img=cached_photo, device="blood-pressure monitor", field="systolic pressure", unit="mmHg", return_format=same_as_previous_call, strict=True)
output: 169 mmHg
